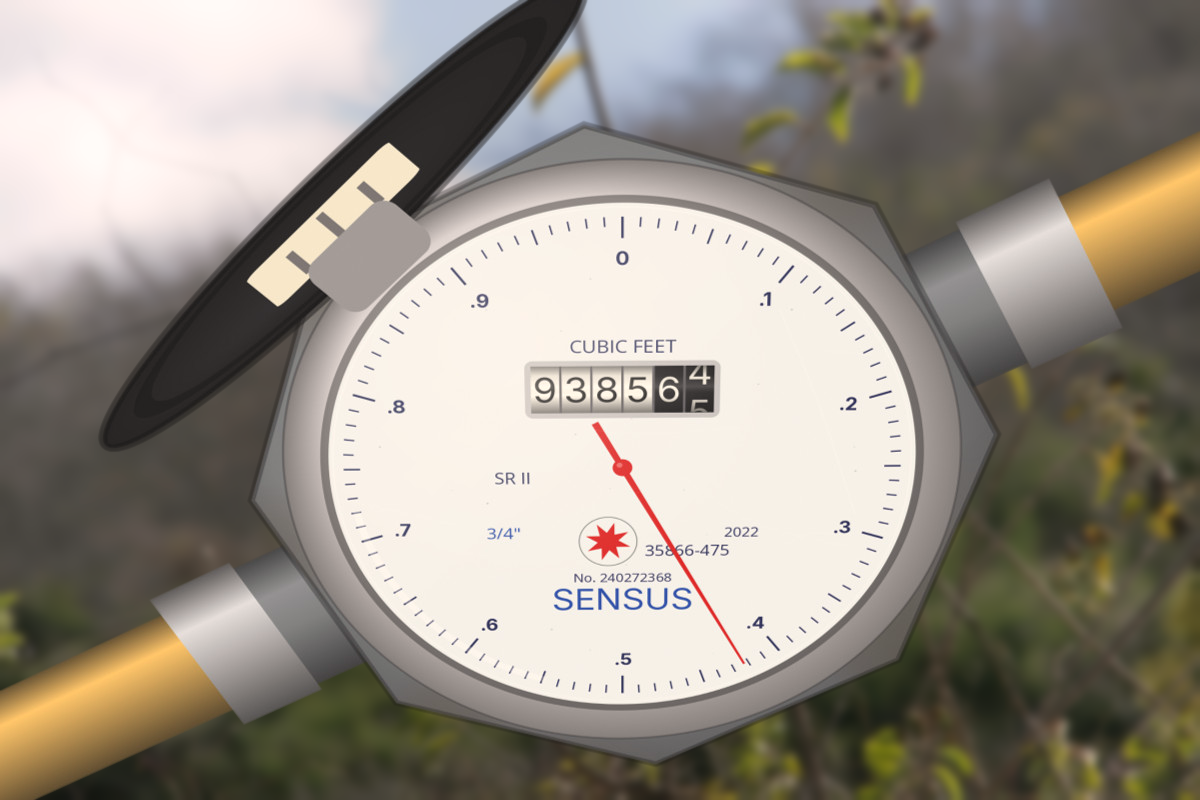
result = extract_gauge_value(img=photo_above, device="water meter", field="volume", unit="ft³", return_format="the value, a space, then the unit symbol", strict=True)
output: 938564.42 ft³
